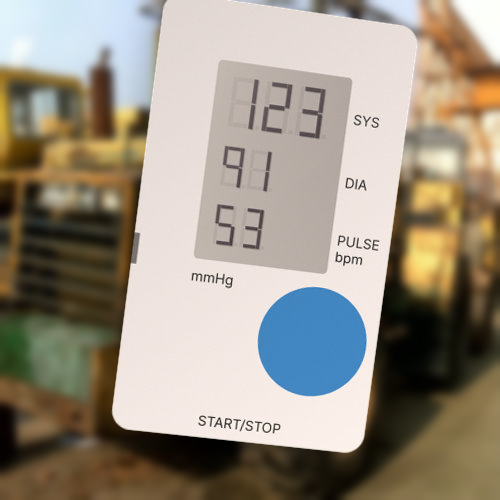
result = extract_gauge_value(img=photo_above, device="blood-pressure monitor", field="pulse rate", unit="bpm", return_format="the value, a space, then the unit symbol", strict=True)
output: 53 bpm
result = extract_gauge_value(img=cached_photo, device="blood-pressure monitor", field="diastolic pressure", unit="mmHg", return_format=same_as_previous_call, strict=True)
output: 91 mmHg
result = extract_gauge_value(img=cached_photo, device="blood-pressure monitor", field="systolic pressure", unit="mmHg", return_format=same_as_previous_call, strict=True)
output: 123 mmHg
